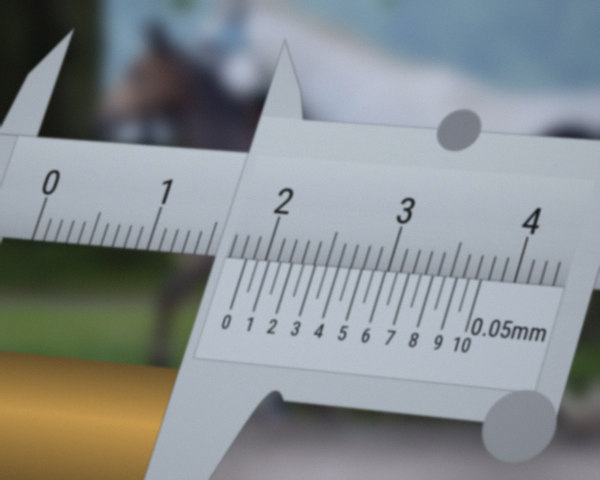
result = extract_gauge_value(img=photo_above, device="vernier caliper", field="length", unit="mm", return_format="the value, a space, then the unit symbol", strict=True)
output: 18.4 mm
